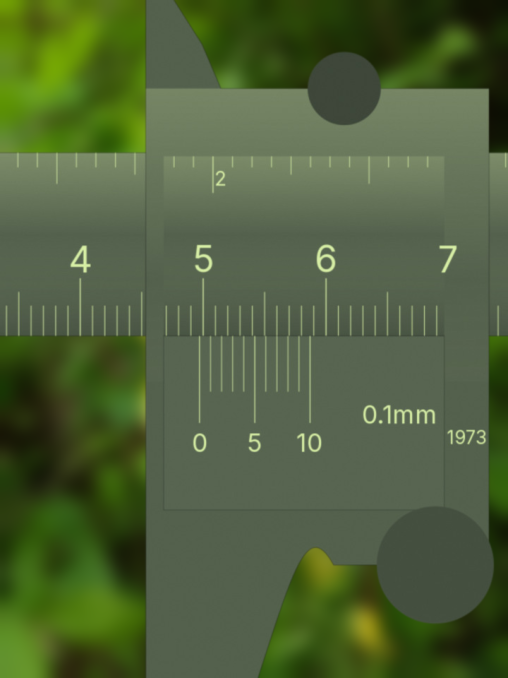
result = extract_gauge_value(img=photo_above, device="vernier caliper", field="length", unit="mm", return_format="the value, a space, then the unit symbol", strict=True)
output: 49.7 mm
